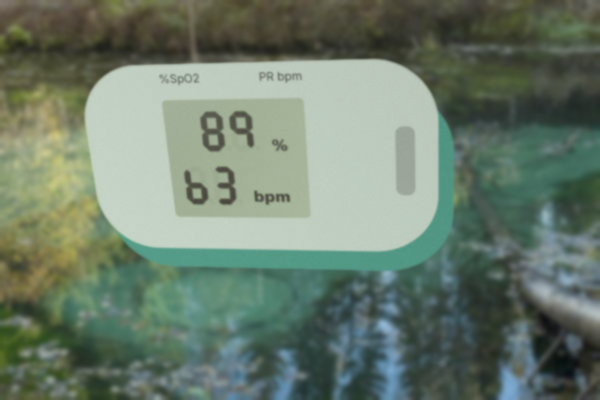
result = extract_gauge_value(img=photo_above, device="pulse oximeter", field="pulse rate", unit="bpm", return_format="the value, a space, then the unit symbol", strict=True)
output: 63 bpm
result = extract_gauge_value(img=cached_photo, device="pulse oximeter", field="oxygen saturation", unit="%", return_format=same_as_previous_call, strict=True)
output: 89 %
